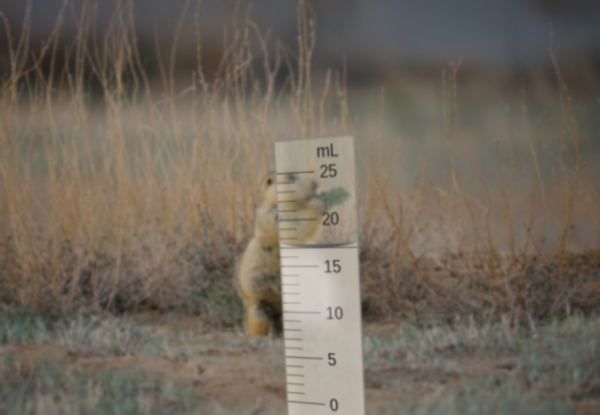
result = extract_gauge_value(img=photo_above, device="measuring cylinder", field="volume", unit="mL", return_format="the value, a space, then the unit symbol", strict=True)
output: 17 mL
